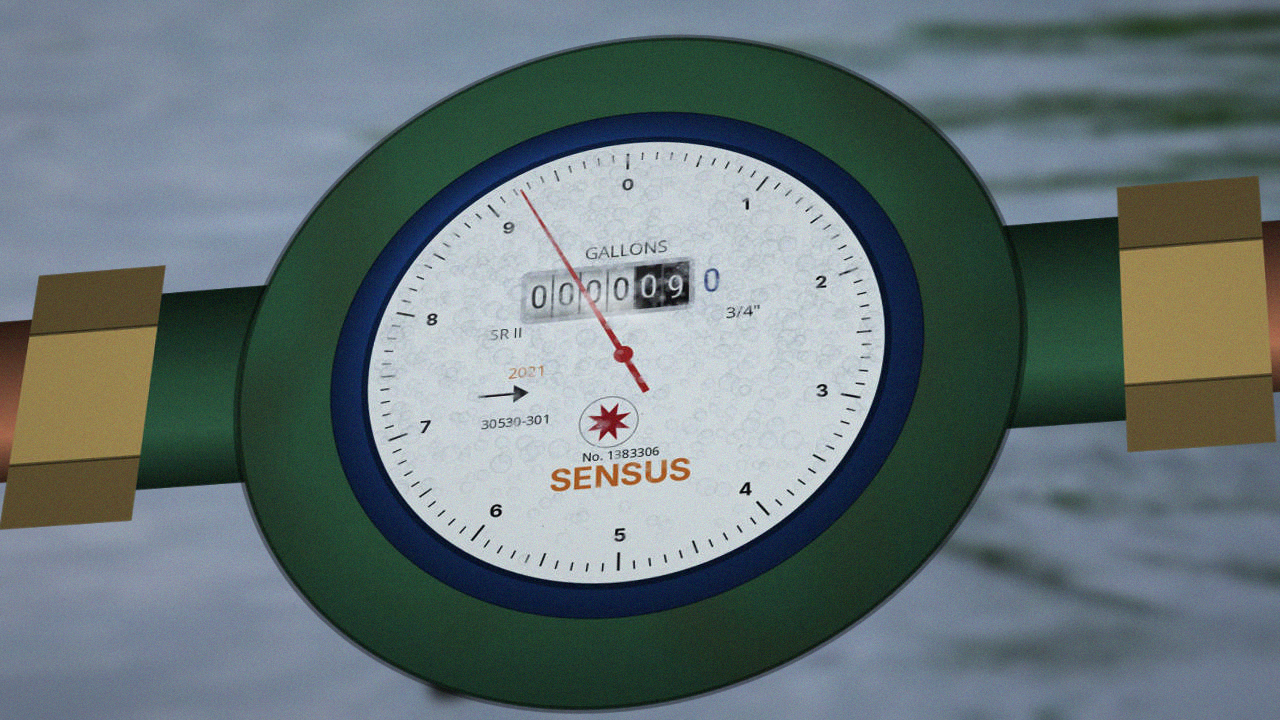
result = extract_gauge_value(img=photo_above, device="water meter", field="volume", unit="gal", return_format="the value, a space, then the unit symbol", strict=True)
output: 89.2 gal
